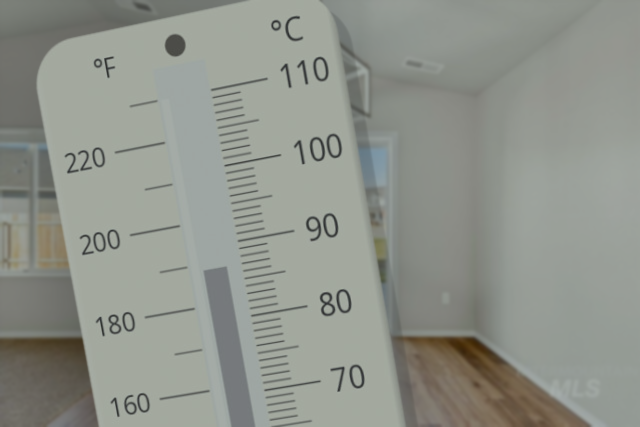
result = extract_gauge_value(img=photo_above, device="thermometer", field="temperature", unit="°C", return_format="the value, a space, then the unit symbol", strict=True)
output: 87 °C
